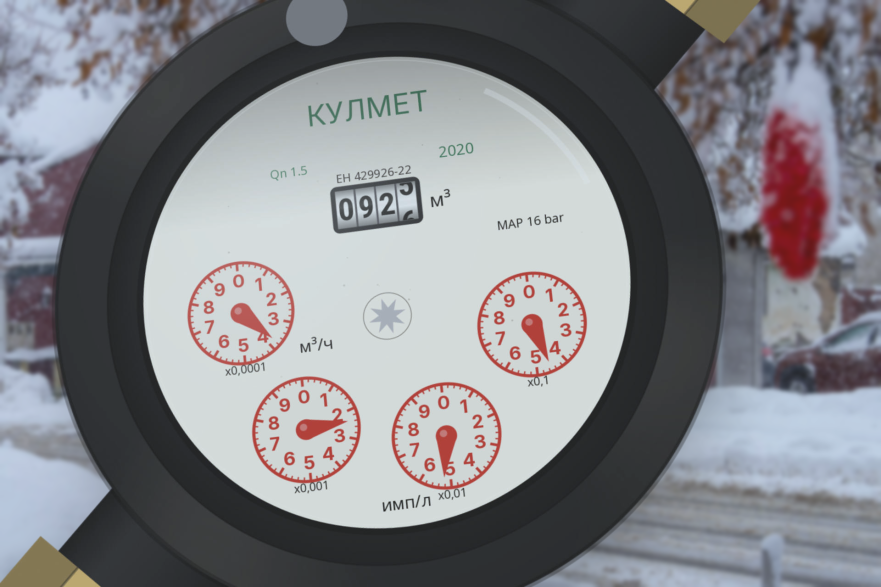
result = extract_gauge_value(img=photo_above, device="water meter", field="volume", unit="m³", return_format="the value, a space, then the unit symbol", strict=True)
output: 925.4523 m³
